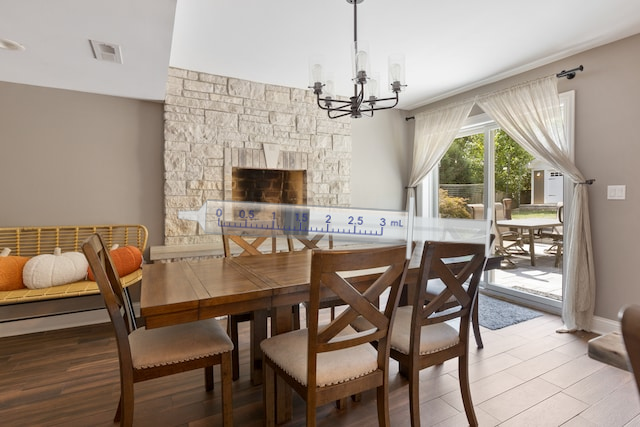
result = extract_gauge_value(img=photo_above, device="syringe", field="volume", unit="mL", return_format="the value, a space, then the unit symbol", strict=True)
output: 1.2 mL
